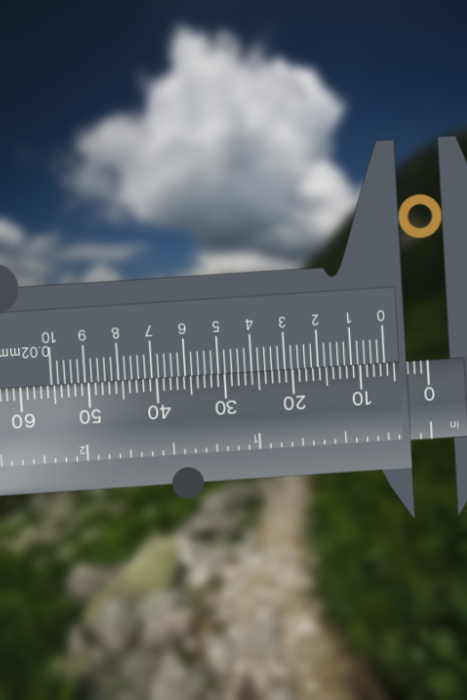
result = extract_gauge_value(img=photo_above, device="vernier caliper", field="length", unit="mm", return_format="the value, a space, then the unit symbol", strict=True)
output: 6.4 mm
